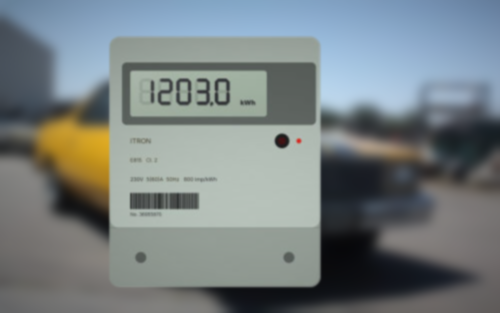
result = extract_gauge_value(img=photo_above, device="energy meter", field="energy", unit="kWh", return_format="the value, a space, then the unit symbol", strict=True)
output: 1203.0 kWh
